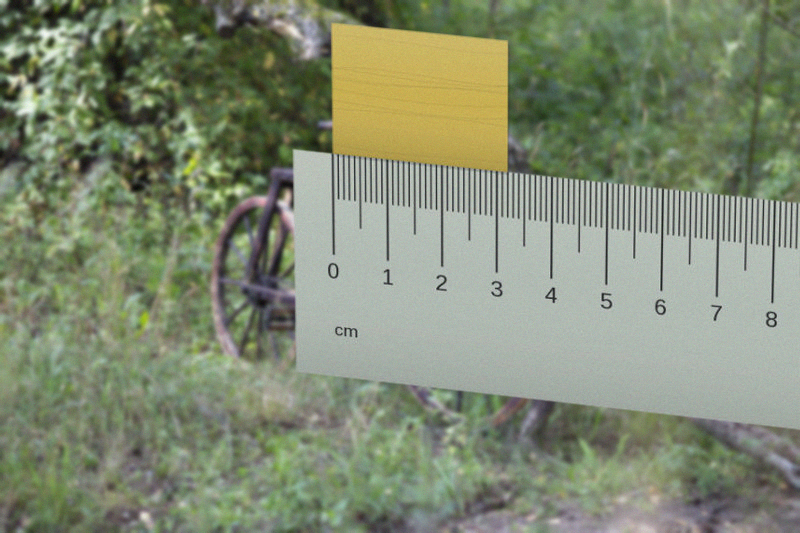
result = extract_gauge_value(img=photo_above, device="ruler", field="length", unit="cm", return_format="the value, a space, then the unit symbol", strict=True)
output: 3.2 cm
